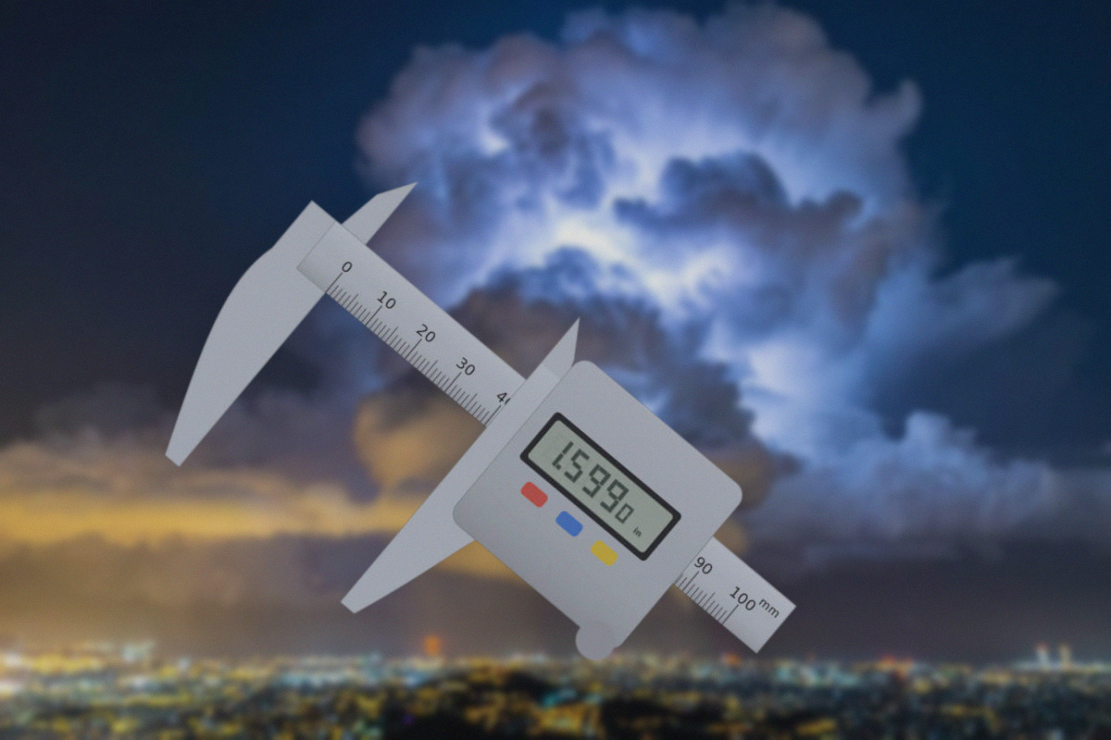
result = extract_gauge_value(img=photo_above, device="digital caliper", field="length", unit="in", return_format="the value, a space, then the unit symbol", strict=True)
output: 1.5990 in
